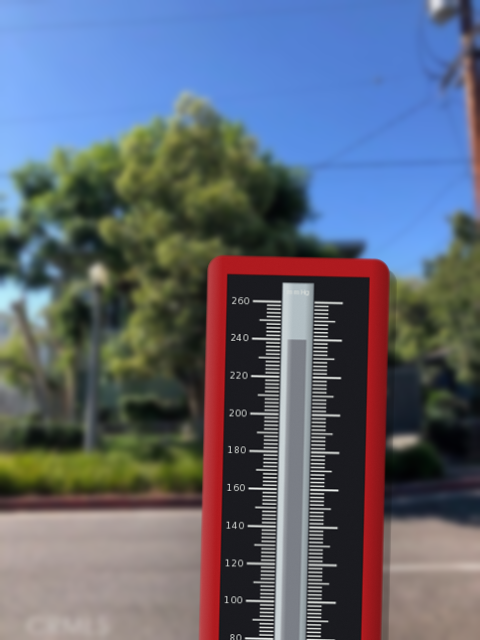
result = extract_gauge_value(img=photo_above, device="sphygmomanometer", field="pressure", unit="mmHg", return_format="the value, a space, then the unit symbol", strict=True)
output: 240 mmHg
